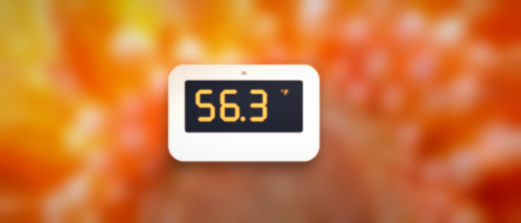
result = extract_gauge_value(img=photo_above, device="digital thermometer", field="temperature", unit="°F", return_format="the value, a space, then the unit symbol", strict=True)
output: 56.3 °F
